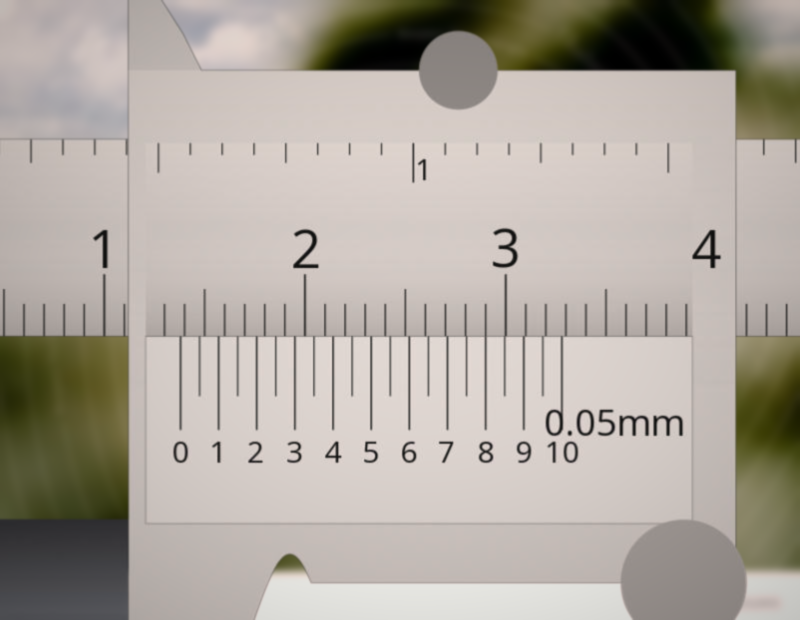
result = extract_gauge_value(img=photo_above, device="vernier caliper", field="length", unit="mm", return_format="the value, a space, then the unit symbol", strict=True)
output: 13.8 mm
